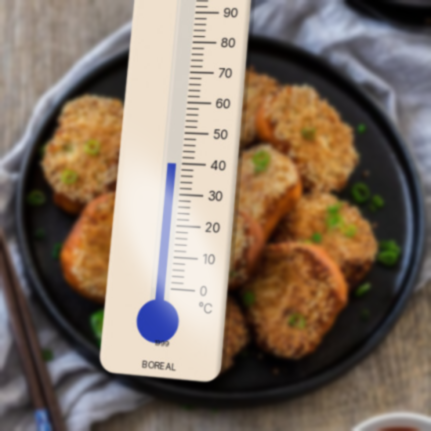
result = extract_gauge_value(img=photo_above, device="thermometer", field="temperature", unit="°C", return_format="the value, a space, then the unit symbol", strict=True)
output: 40 °C
